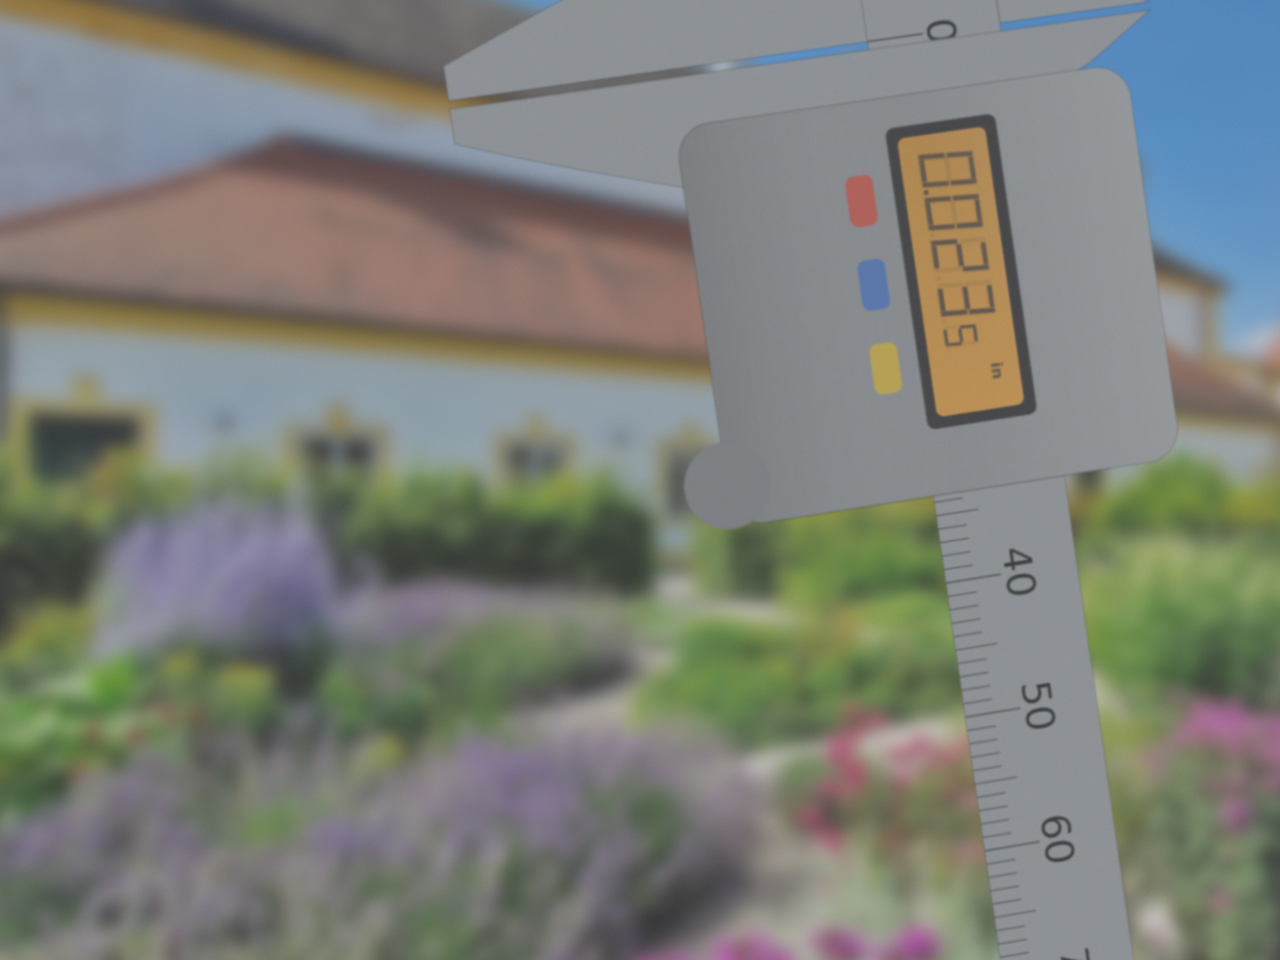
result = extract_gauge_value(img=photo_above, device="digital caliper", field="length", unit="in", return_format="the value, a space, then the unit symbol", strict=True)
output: 0.0235 in
